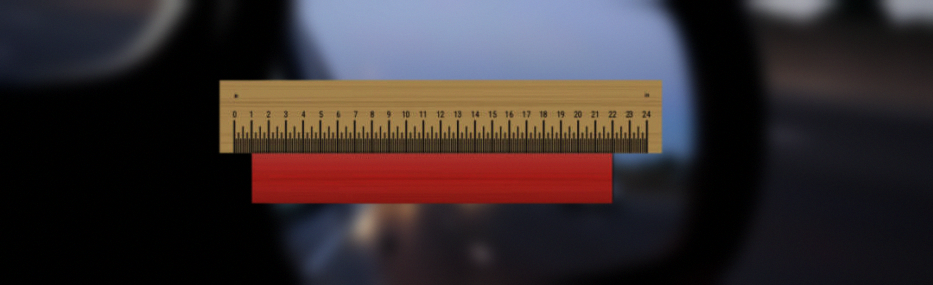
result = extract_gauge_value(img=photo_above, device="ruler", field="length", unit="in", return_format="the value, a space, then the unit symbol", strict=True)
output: 21 in
